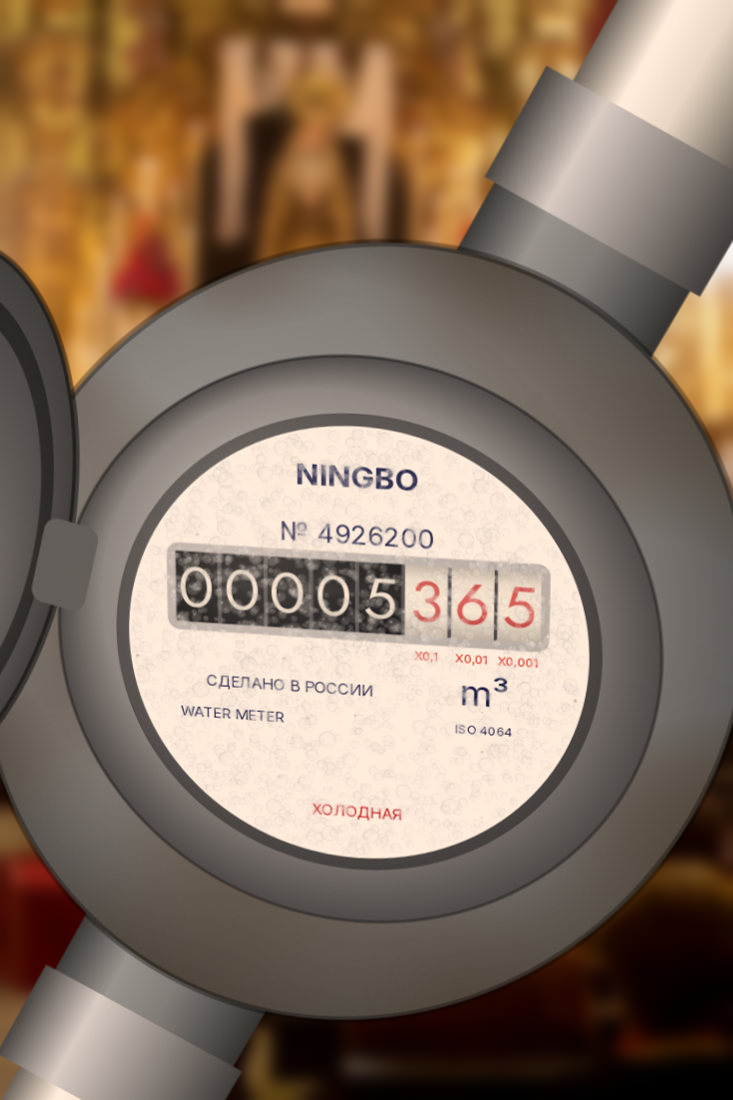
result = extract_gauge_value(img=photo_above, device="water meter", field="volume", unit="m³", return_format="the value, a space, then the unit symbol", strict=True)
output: 5.365 m³
